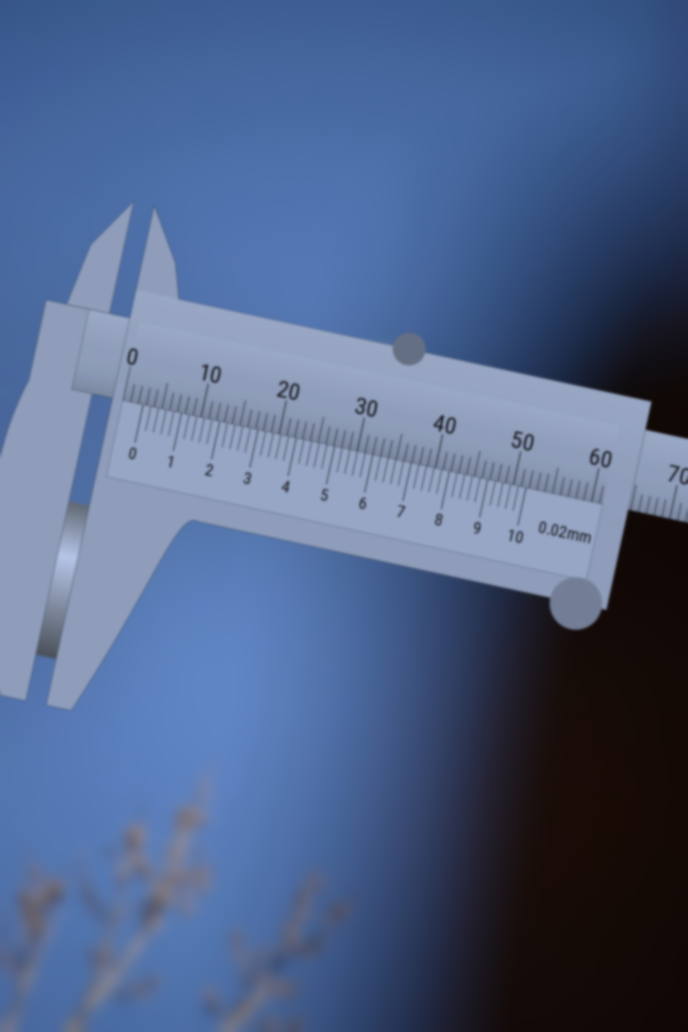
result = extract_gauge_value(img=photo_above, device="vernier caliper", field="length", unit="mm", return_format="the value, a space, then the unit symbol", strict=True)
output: 2.6 mm
